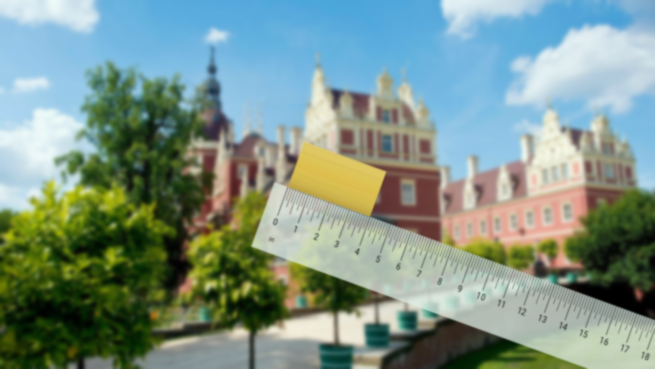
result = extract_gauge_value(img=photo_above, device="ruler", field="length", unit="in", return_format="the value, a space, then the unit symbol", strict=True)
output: 4 in
